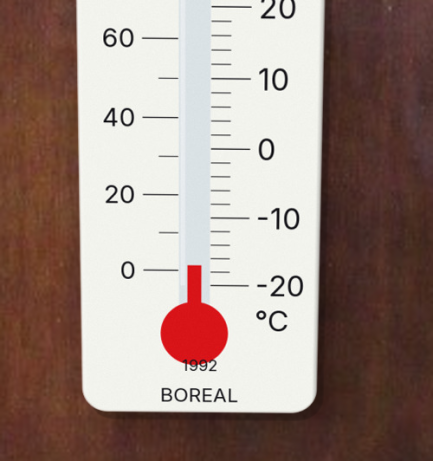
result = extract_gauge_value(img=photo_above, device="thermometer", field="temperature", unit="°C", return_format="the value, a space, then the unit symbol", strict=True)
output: -17 °C
